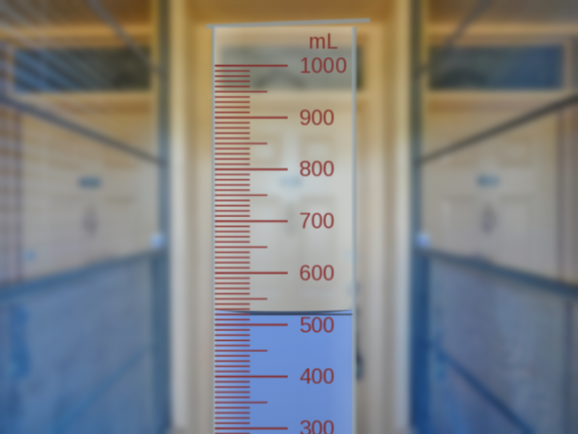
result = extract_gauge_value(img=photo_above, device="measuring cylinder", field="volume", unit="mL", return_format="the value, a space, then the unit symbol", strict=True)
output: 520 mL
